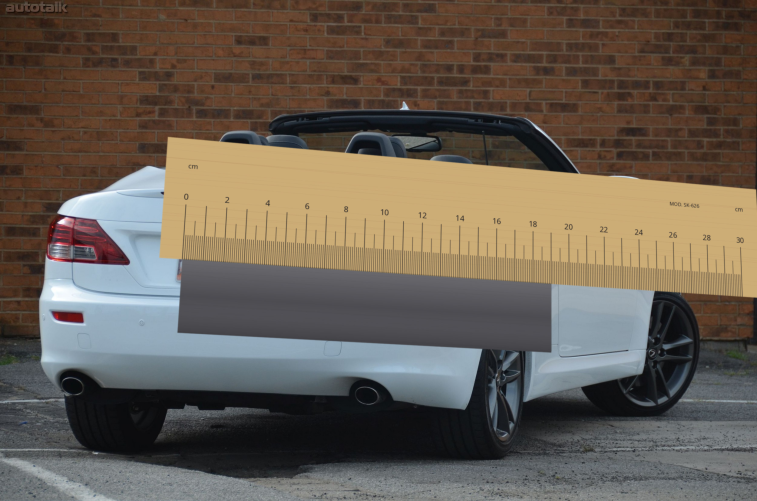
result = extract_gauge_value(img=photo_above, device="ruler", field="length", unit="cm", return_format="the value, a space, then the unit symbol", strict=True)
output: 19 cm
